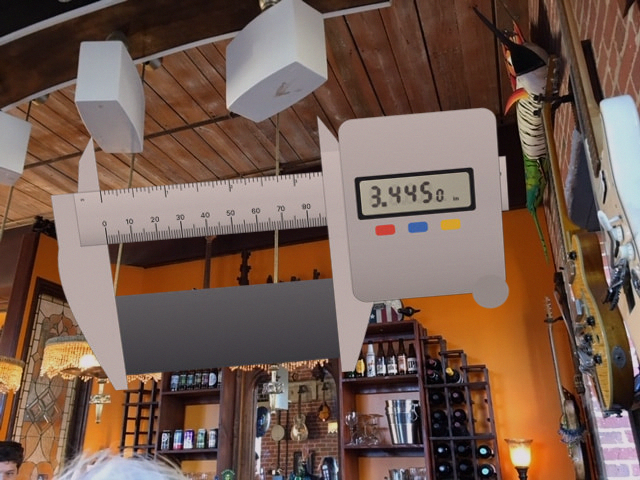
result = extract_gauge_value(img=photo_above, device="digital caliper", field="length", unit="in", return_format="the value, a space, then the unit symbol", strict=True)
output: 3.4450 in
